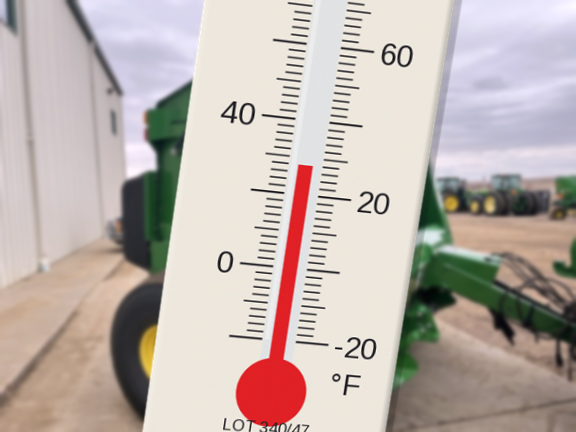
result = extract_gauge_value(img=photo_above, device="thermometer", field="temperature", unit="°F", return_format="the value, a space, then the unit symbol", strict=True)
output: 28 °F
